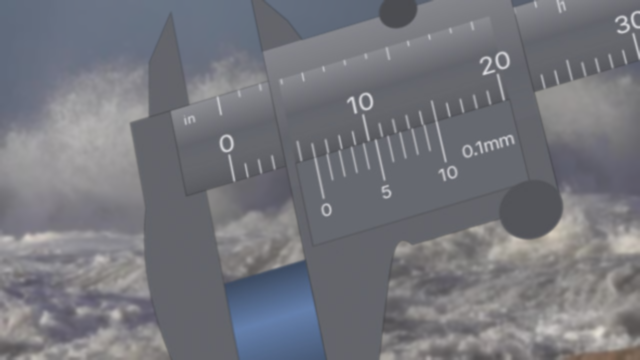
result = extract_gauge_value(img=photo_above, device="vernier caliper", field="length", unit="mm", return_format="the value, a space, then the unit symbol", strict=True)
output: 6.0 mm
